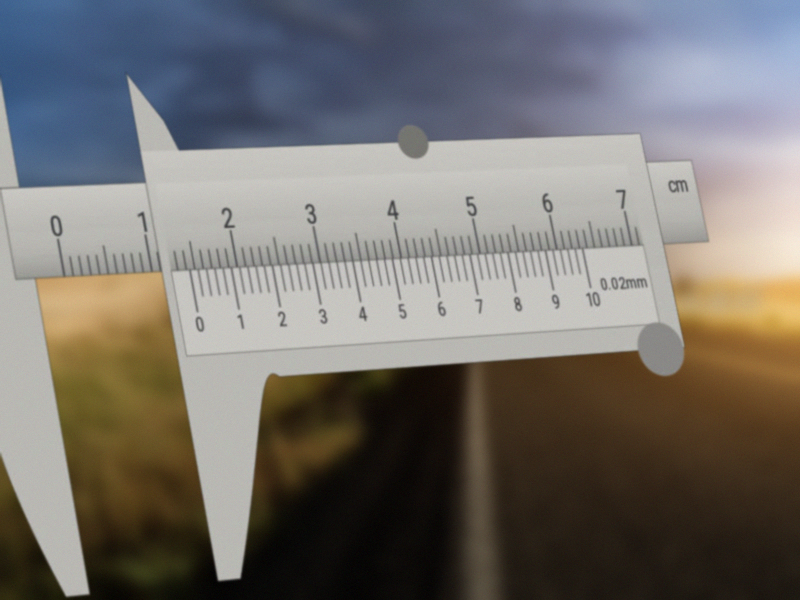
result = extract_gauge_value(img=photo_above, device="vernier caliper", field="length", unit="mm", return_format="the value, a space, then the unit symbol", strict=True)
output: 14.4 mm
